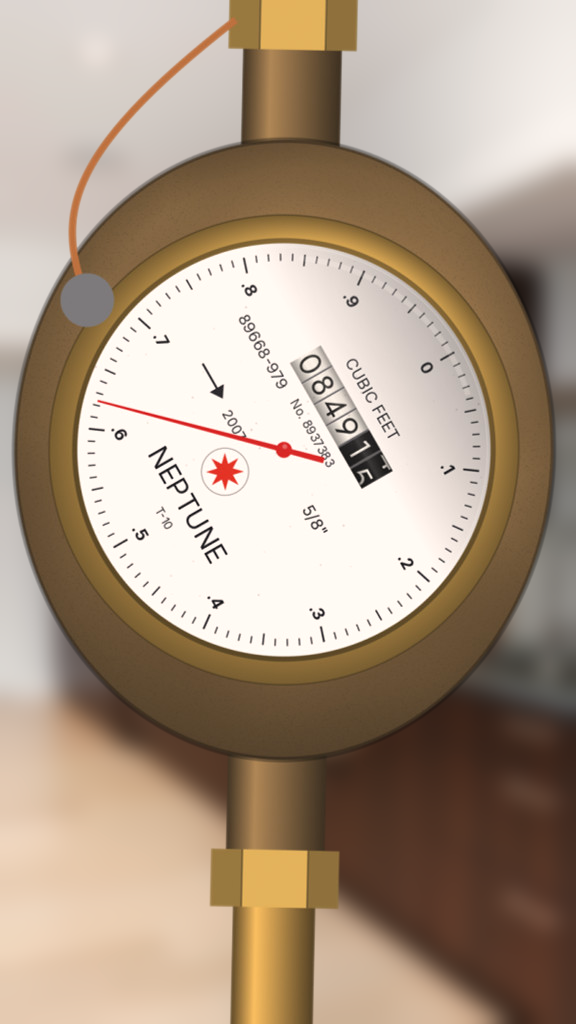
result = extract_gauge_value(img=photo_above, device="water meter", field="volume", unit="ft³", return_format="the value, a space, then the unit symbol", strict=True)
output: 84914.62 ft³
